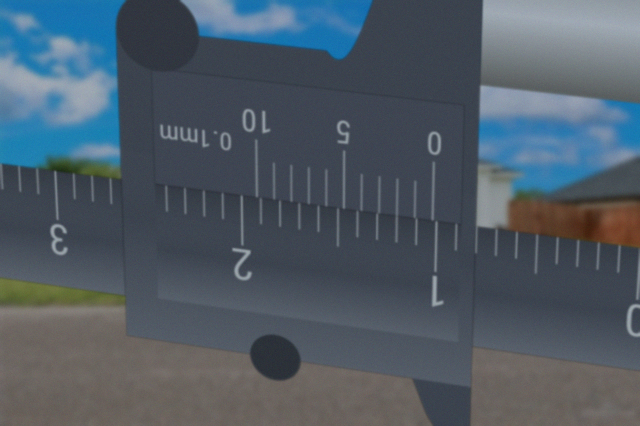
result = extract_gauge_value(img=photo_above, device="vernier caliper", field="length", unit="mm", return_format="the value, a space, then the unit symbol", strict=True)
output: 10.2 mm
